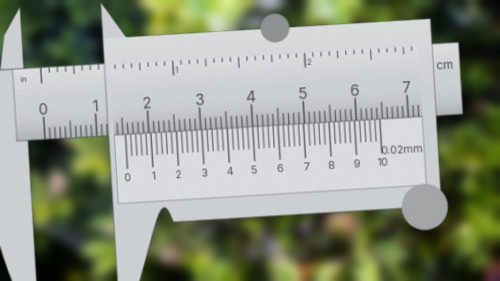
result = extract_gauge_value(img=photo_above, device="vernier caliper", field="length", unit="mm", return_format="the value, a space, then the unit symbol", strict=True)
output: 15.5 mm
